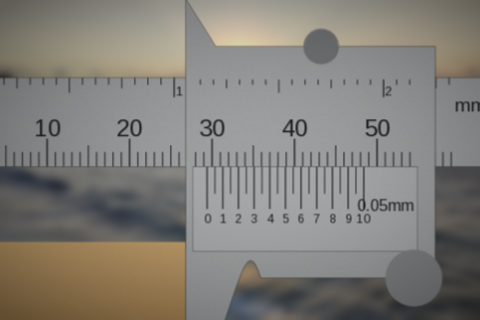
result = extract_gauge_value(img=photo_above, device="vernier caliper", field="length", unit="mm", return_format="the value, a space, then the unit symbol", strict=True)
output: 29.4 mm
